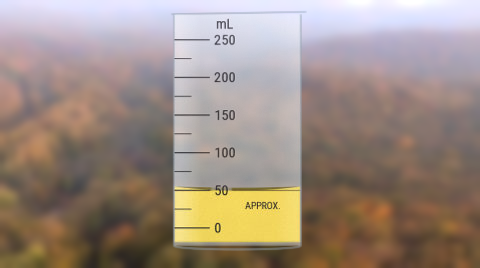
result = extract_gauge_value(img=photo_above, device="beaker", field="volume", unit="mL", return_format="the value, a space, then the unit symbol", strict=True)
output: 50 mL
